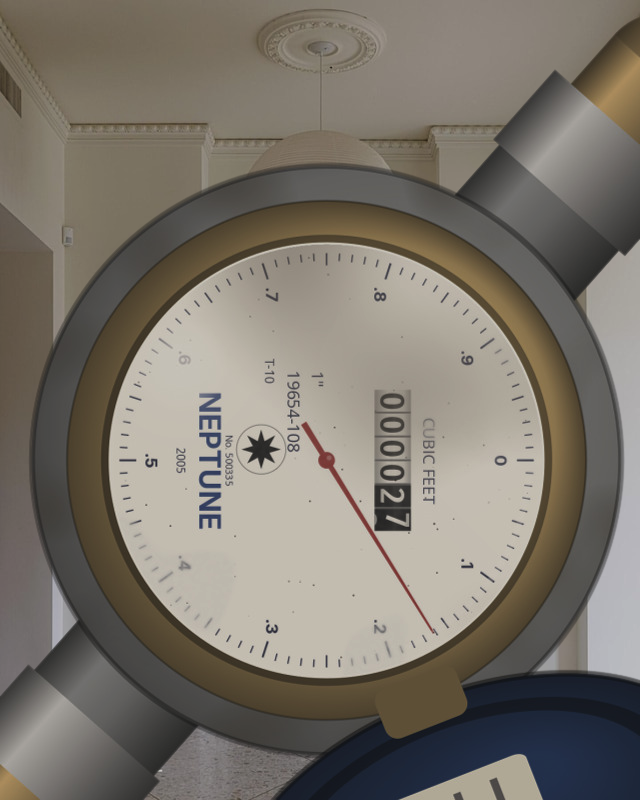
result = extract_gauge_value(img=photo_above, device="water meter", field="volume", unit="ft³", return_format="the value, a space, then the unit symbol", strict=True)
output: 27.16 ft³
